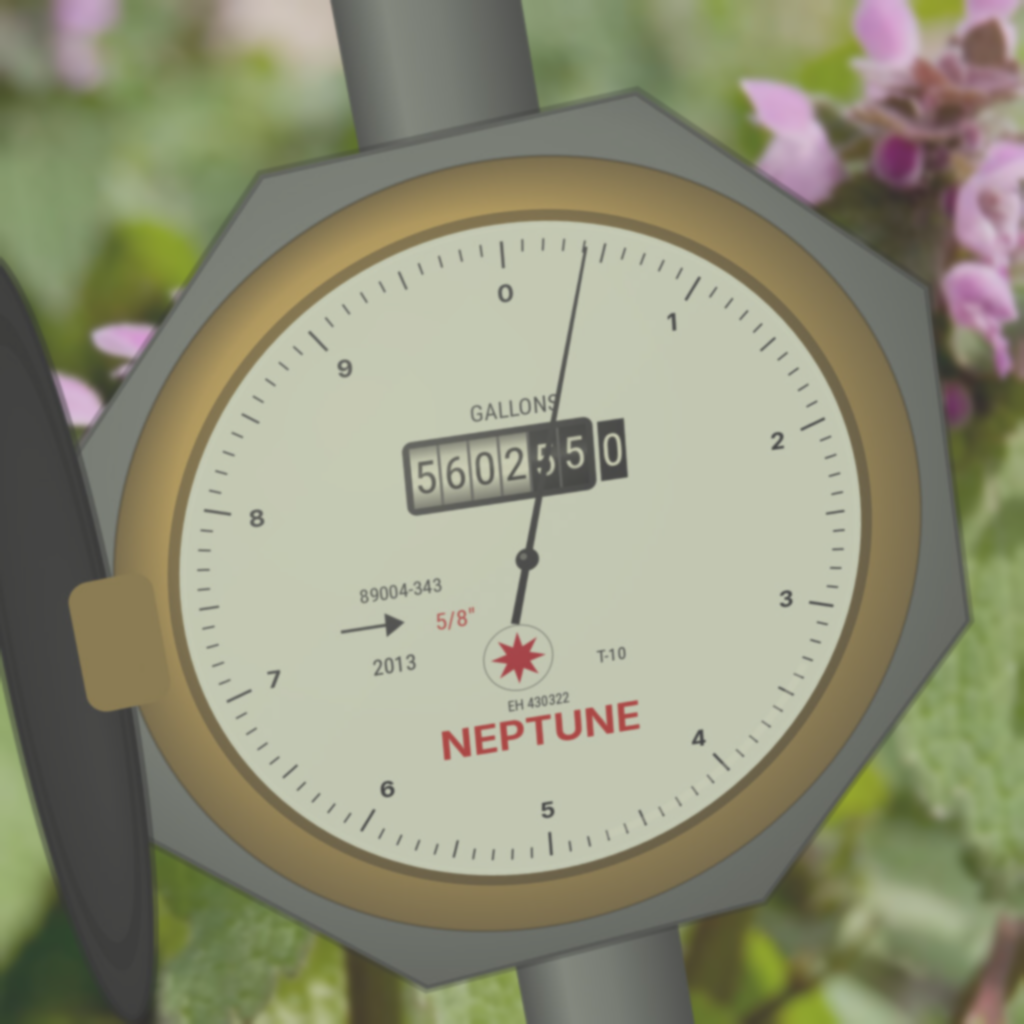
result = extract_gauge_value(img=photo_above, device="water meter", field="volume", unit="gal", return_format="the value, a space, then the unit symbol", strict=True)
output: 5602550.4 gal
